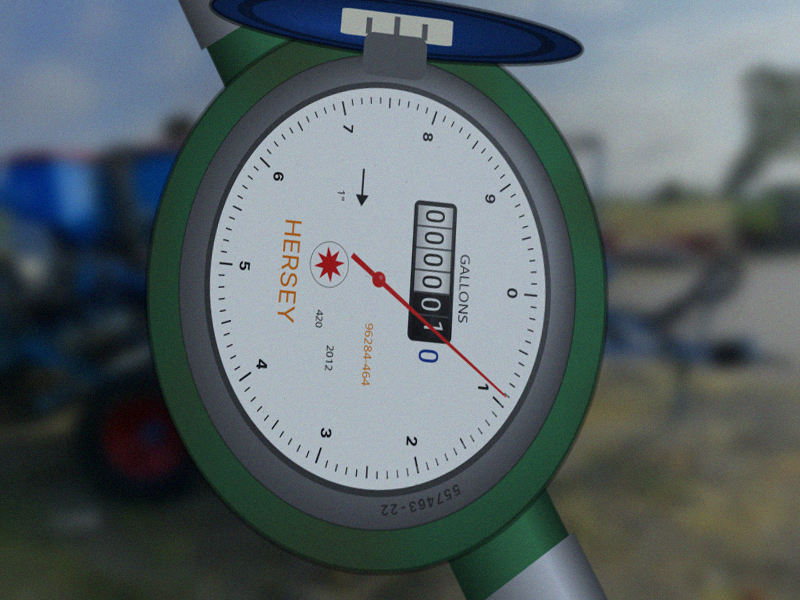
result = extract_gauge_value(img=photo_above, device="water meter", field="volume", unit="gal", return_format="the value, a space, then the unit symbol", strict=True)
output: 10.9 gal
